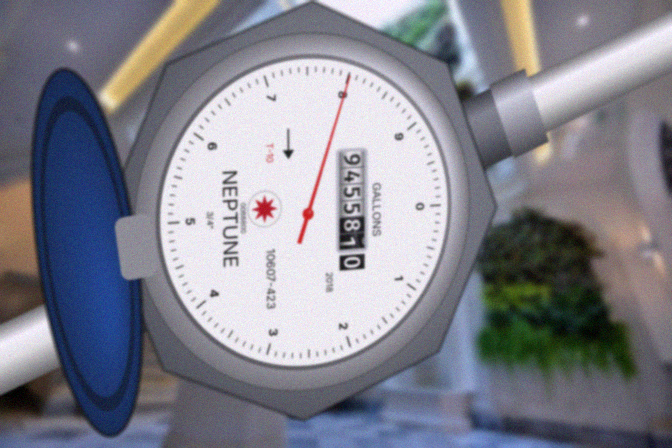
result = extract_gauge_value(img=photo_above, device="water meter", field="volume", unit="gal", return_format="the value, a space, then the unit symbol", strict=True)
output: 9455808.0 gal
